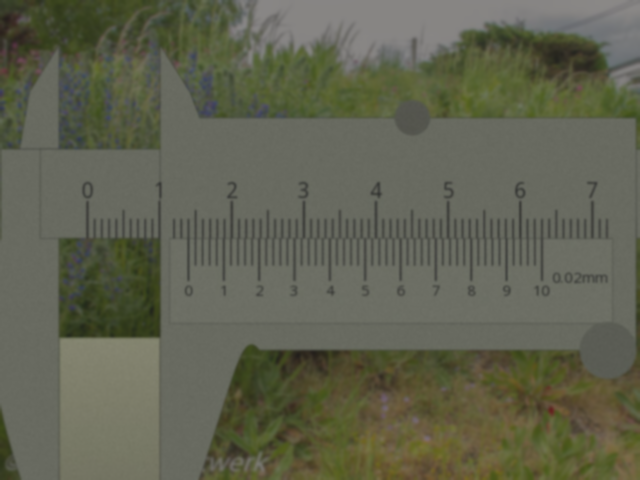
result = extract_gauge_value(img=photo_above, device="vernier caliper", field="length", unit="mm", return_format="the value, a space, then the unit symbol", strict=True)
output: 14.0 mm
